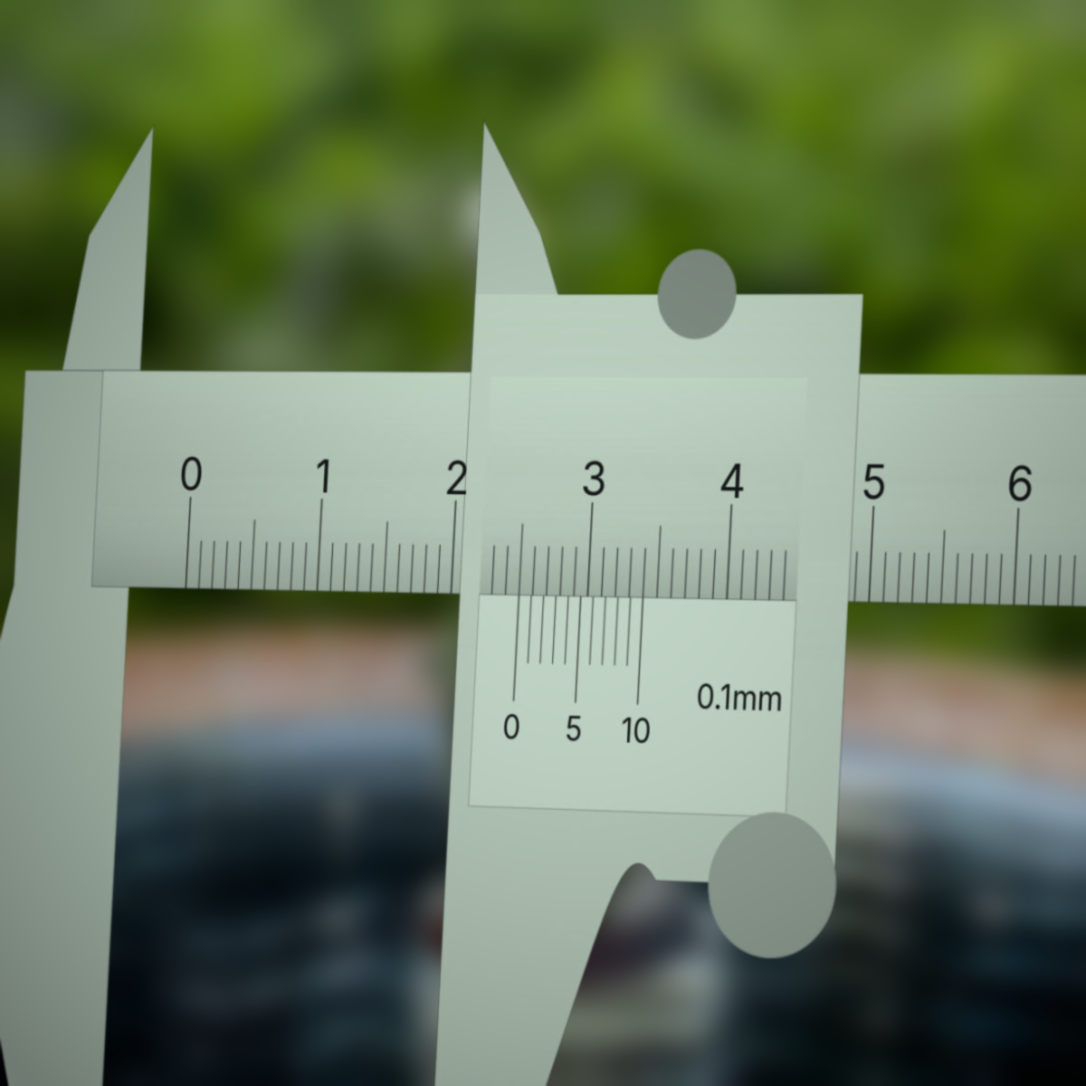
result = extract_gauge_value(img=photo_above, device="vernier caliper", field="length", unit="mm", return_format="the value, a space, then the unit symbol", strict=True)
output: 25.0 mm
